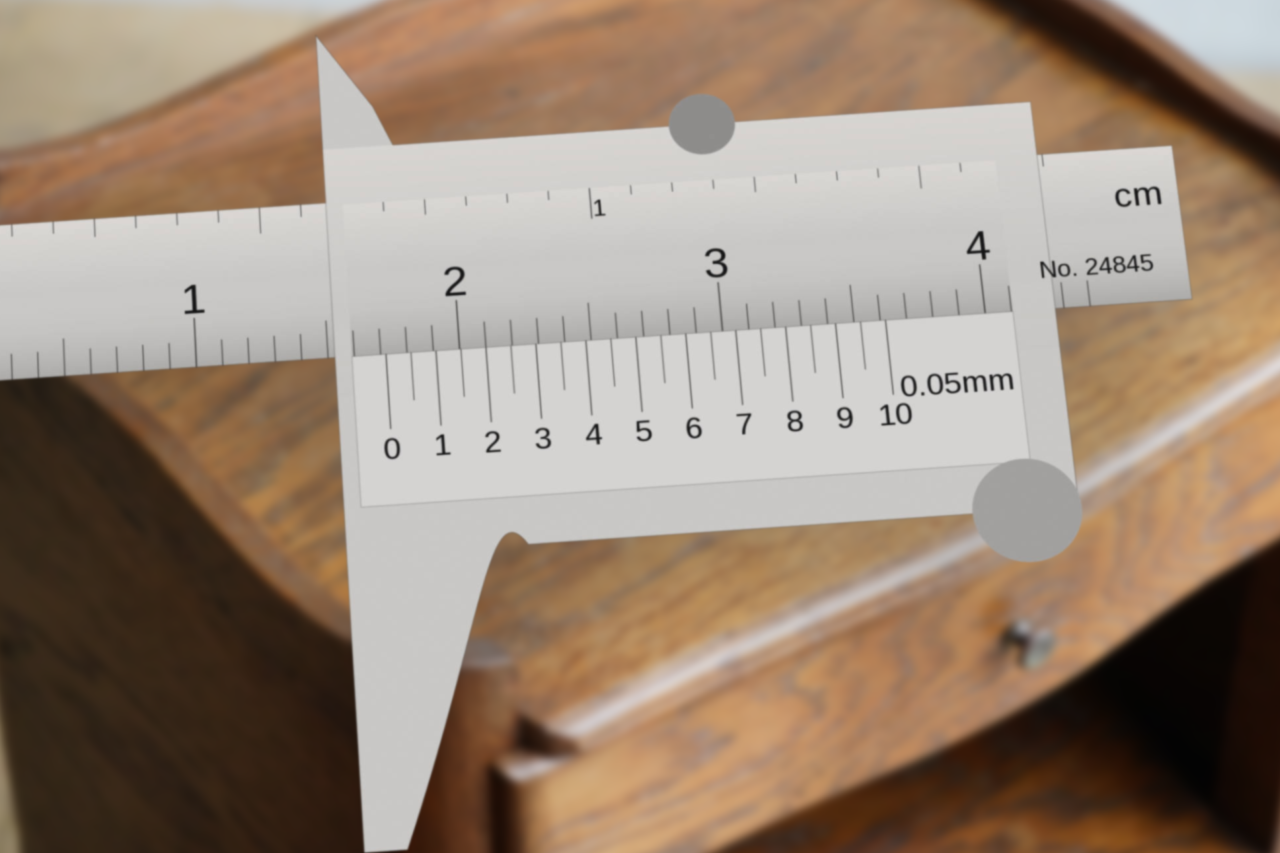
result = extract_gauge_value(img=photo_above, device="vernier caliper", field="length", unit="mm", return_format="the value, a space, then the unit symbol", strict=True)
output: 17.2 mm
